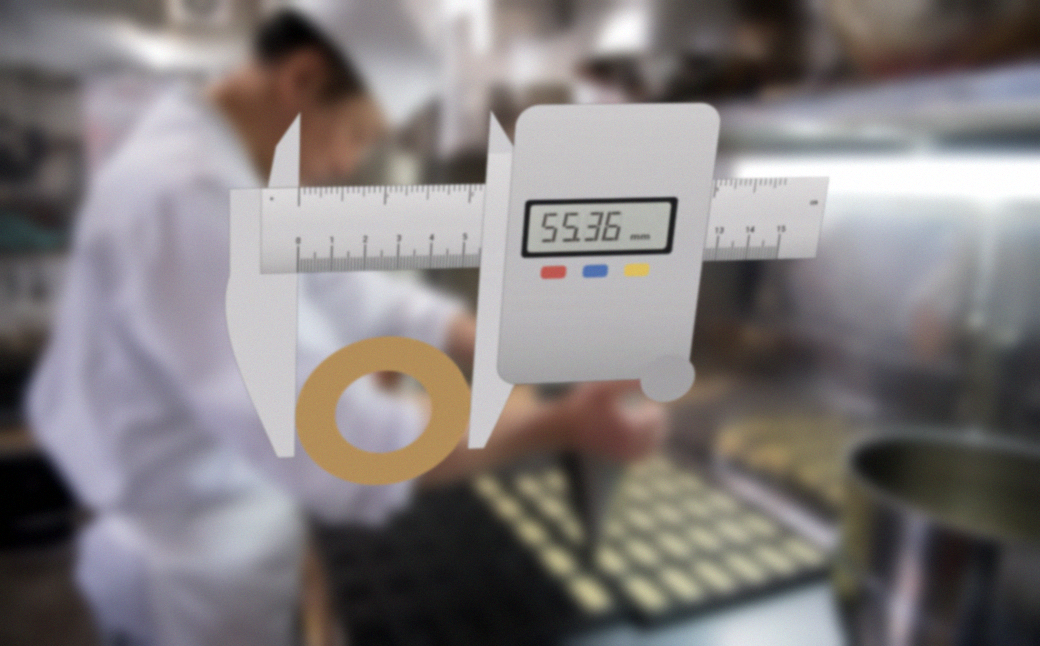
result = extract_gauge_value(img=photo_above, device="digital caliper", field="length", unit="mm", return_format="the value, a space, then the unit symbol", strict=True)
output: 55.36 mm
